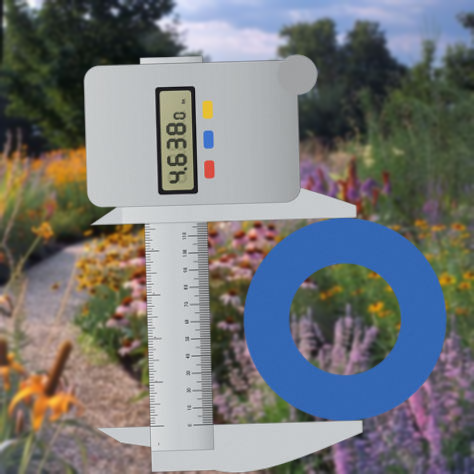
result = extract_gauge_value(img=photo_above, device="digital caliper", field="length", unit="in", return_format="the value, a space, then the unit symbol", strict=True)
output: 4.6380 in
